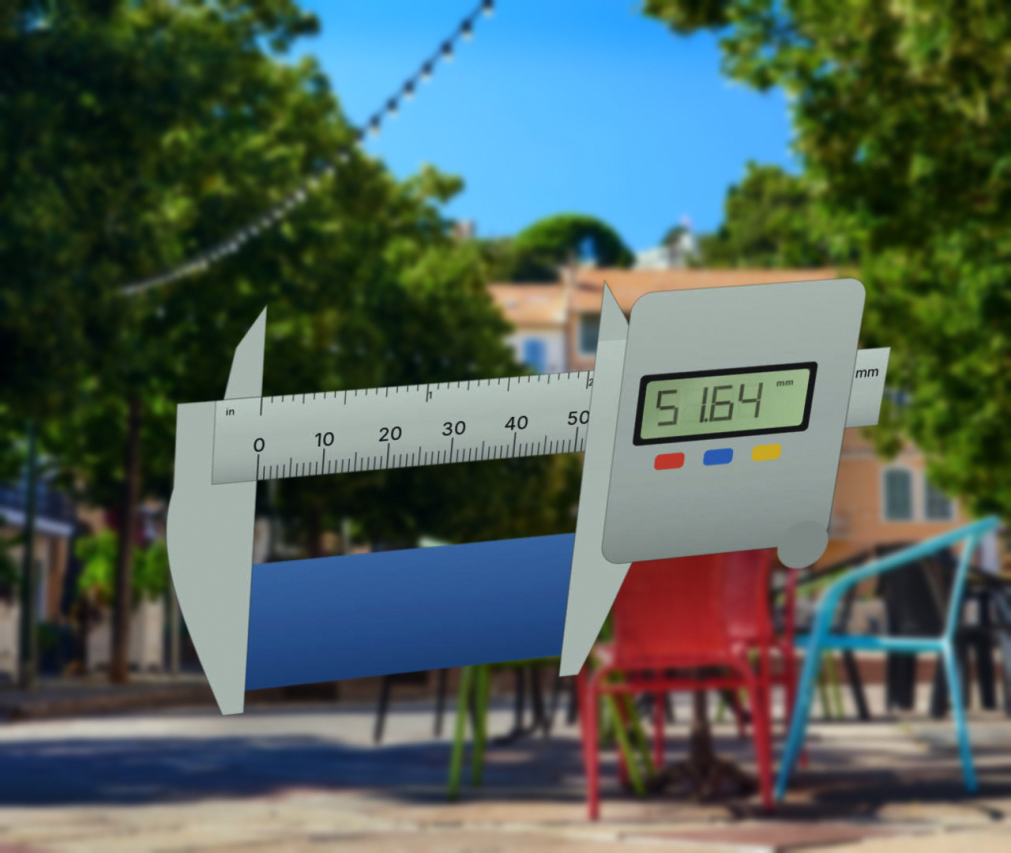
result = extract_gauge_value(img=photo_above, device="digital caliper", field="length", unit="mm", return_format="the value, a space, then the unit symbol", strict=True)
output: 51.64 mm
